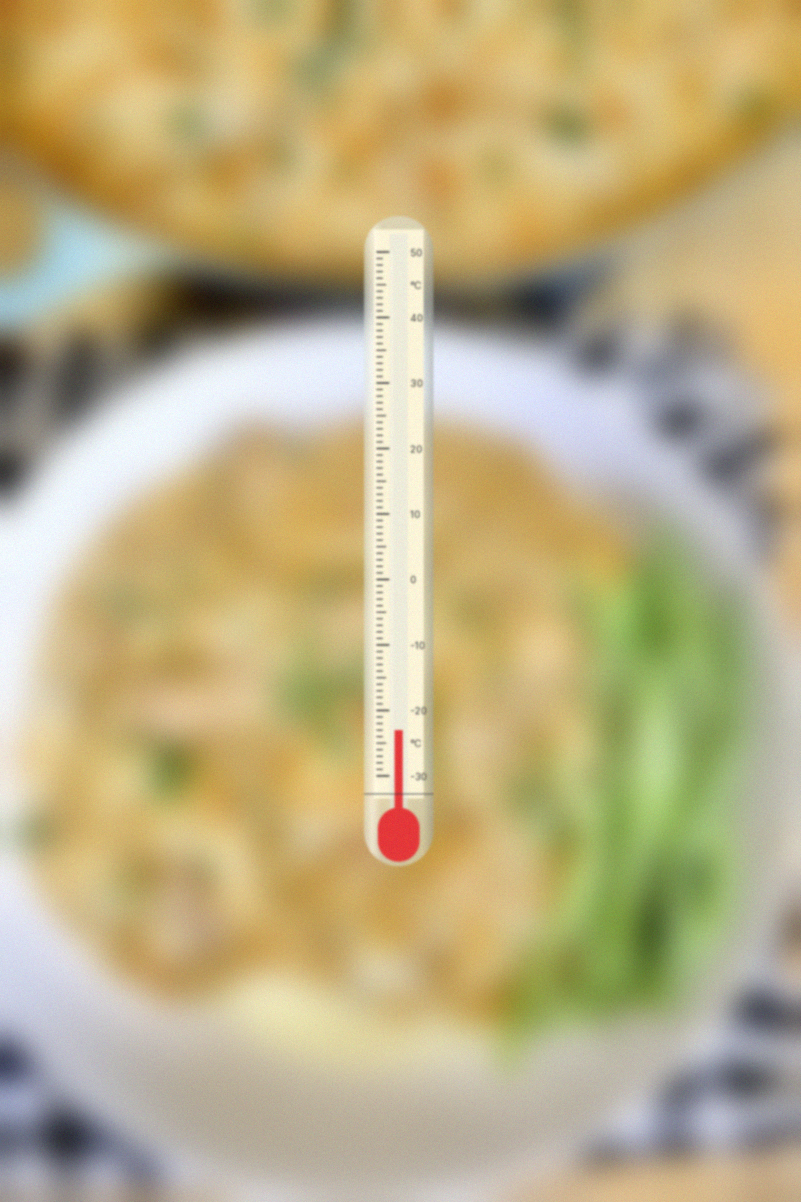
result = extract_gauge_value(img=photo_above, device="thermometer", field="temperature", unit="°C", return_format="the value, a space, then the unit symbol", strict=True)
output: -23 °C
